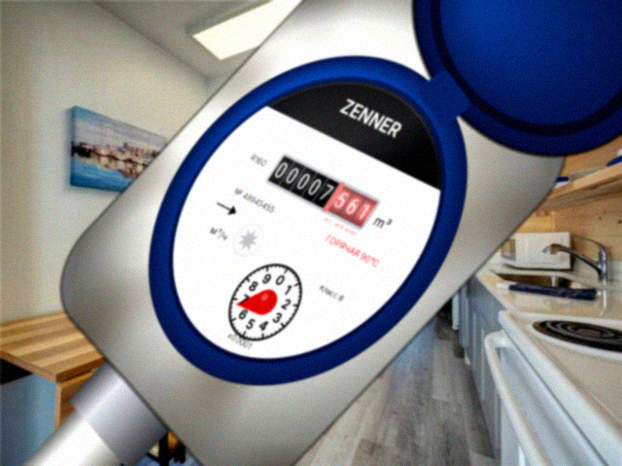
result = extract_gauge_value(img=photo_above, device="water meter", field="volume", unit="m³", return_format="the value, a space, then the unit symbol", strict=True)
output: 7.5616 m³
